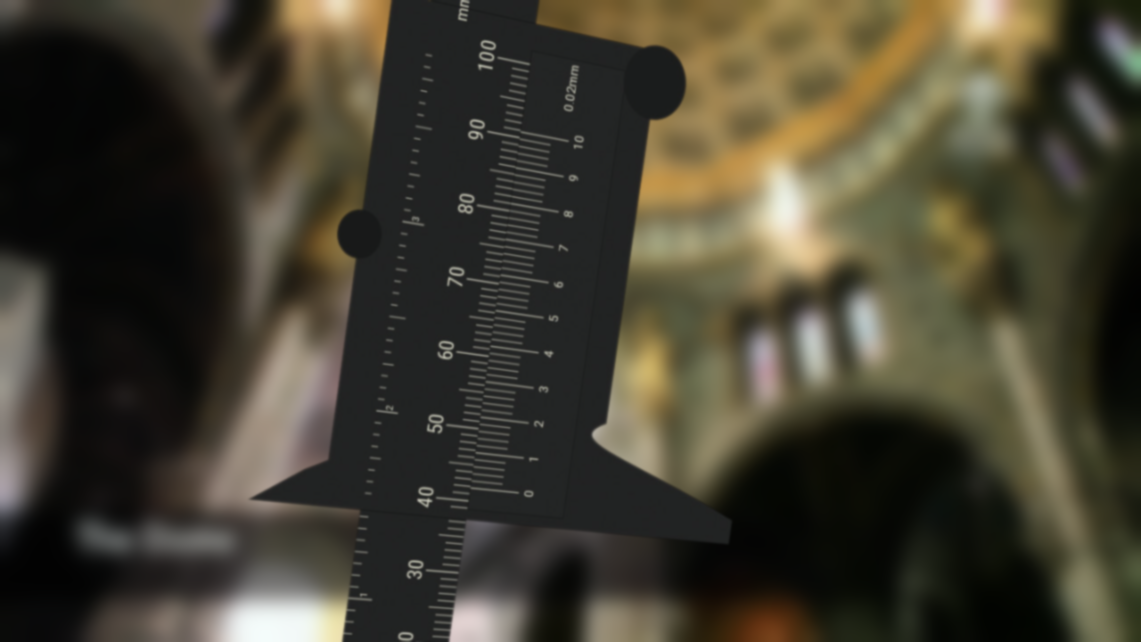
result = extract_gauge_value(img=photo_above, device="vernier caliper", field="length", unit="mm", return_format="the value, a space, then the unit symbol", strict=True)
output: 41.8 mm
